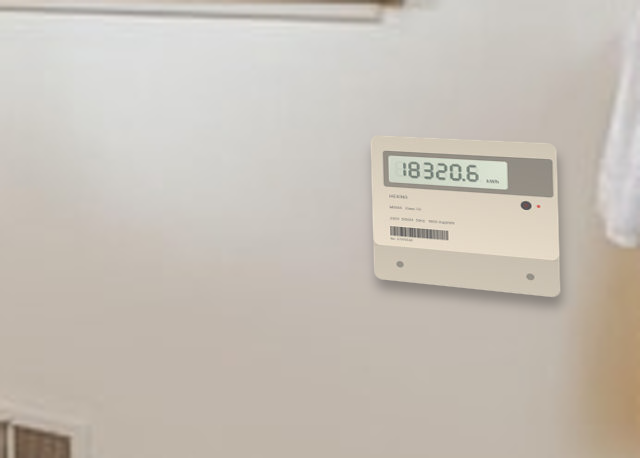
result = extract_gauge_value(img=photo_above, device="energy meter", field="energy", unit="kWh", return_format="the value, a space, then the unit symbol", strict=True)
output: 18320.6 kWh
